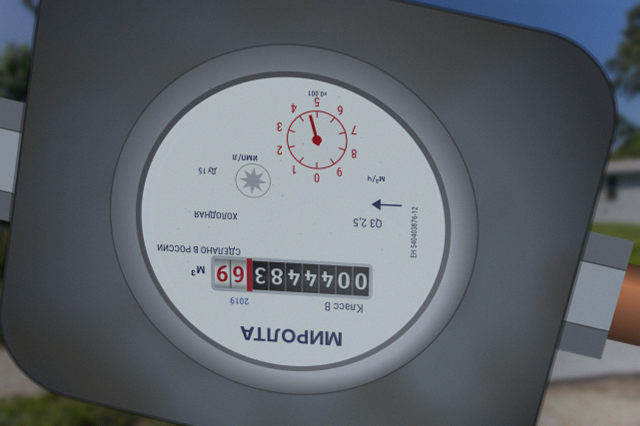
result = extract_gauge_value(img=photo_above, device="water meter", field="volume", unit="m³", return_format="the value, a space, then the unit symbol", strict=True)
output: 44483.694 m³
